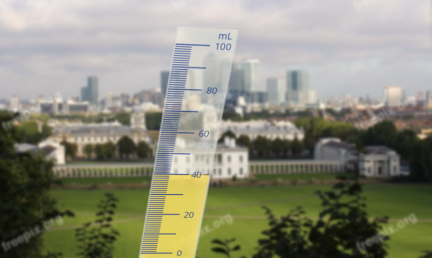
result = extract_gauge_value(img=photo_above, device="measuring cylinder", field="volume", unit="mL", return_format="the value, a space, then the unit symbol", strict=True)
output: 40 mL
